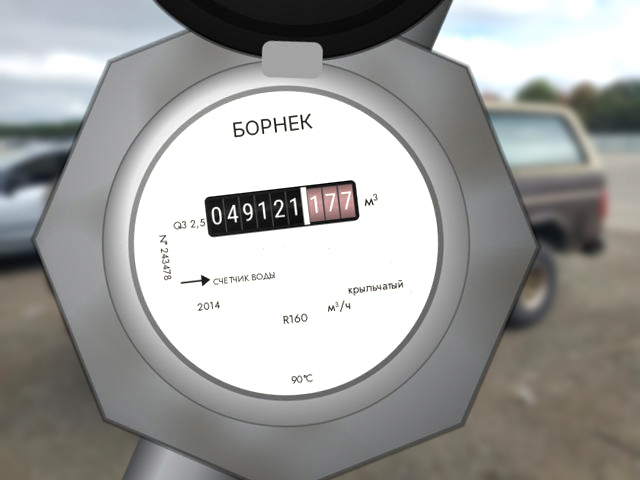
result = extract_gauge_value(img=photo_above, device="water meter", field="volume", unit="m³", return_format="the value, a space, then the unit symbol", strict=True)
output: 49121.177 m³
